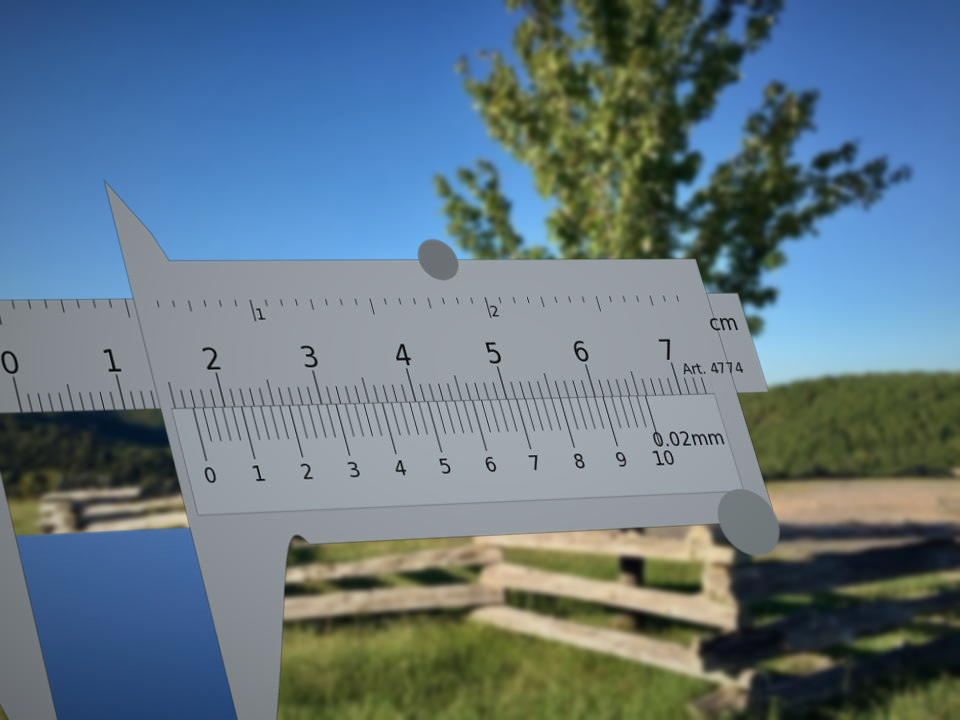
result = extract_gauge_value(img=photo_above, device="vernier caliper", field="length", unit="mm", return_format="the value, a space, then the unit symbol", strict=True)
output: 16.8 mm
